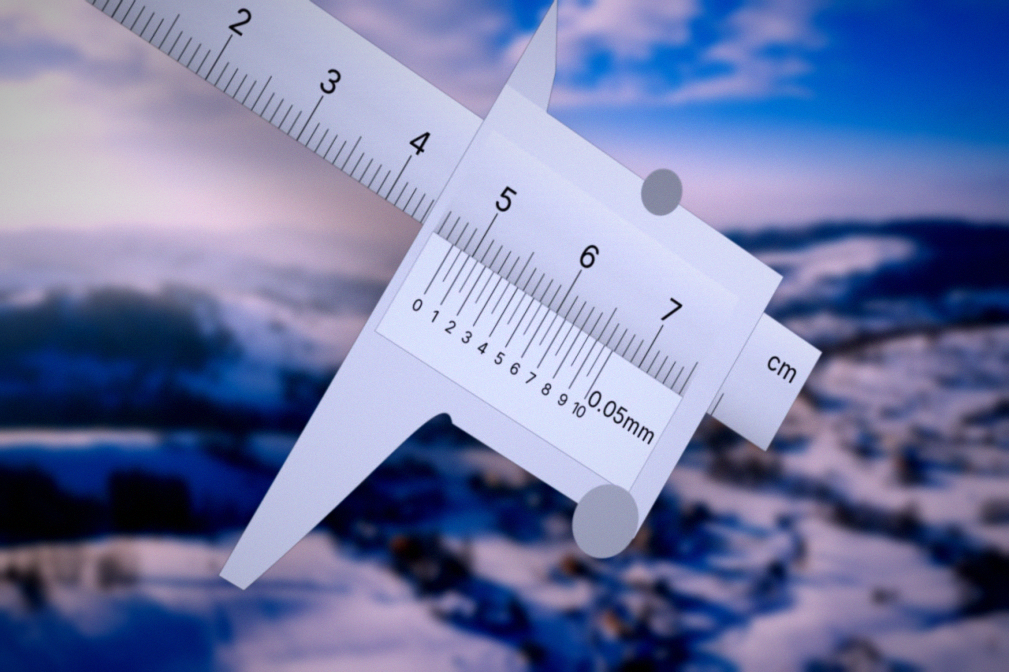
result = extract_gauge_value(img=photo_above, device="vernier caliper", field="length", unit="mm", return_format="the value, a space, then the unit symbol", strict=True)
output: 47.8 mm
